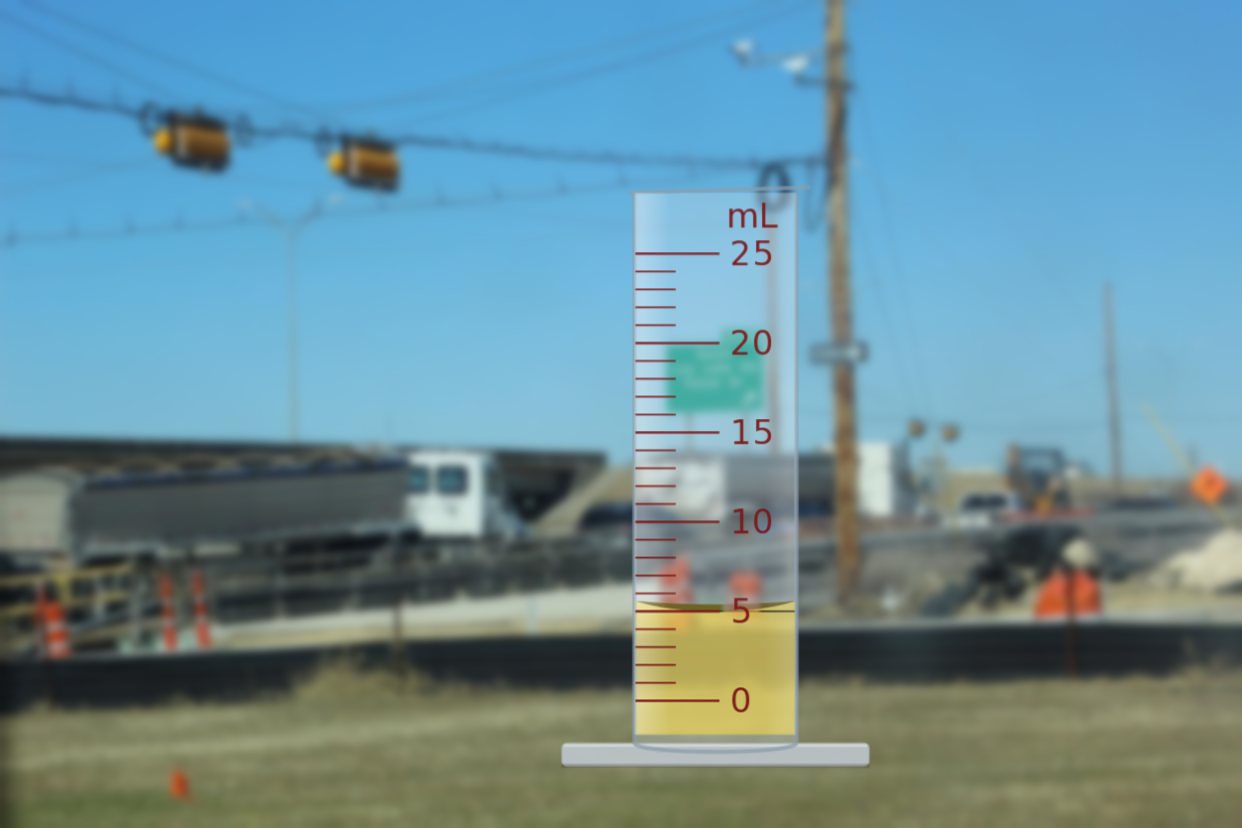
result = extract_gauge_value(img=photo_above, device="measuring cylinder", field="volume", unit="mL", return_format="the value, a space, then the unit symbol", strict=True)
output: 5 mL
